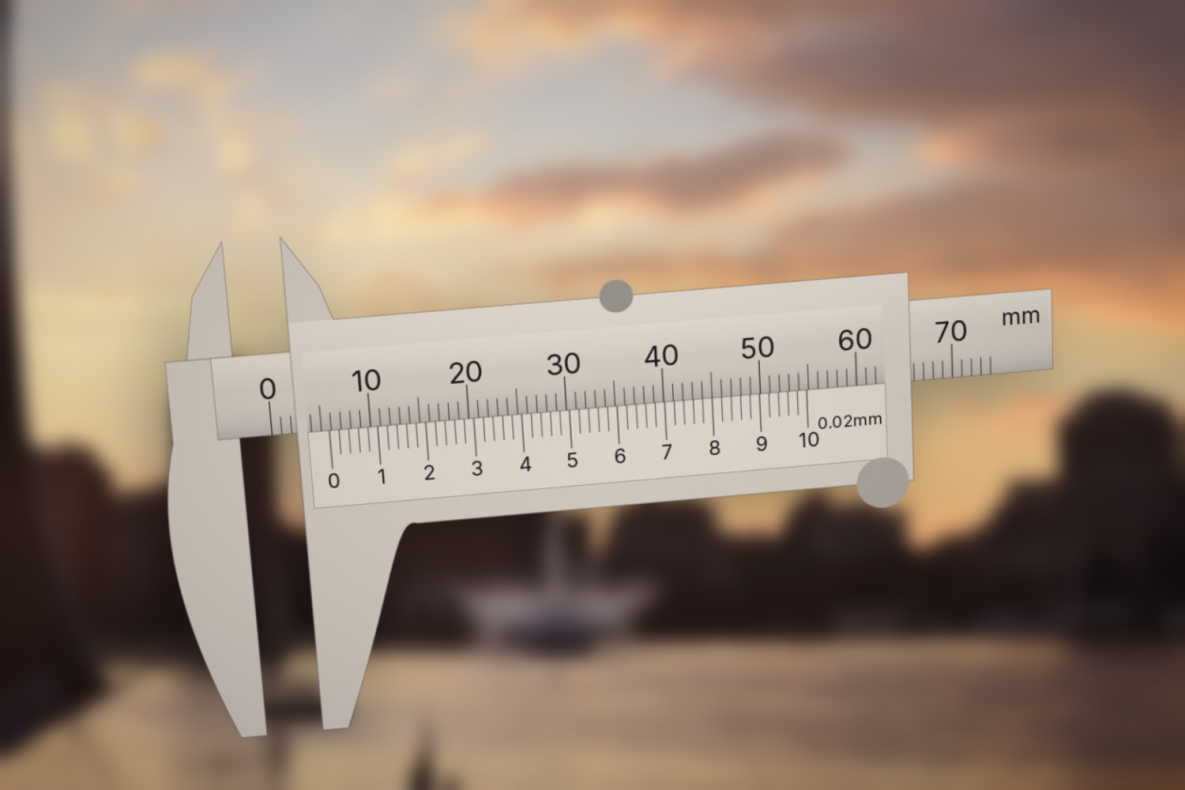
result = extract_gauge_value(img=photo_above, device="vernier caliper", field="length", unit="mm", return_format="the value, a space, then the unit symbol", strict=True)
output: 5.8 mm
